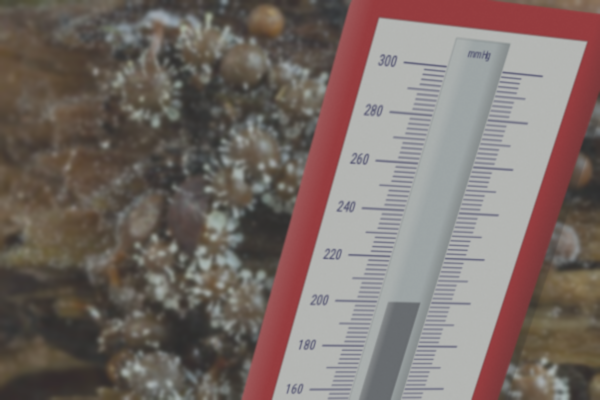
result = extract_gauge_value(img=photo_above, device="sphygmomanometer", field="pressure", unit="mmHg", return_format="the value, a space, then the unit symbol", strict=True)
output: 200 mmHg
